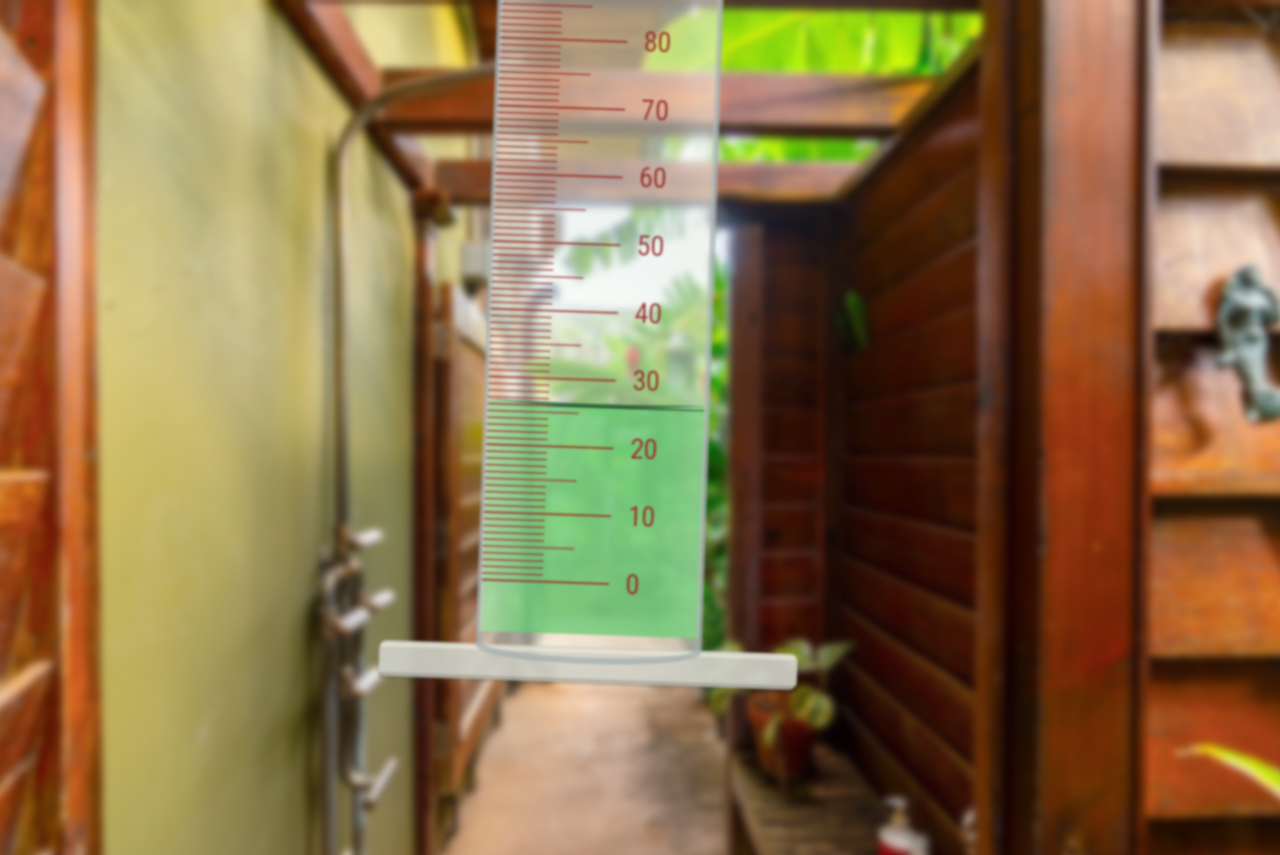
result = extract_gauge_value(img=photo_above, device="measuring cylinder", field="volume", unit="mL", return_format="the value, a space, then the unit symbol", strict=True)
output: 26 mL
